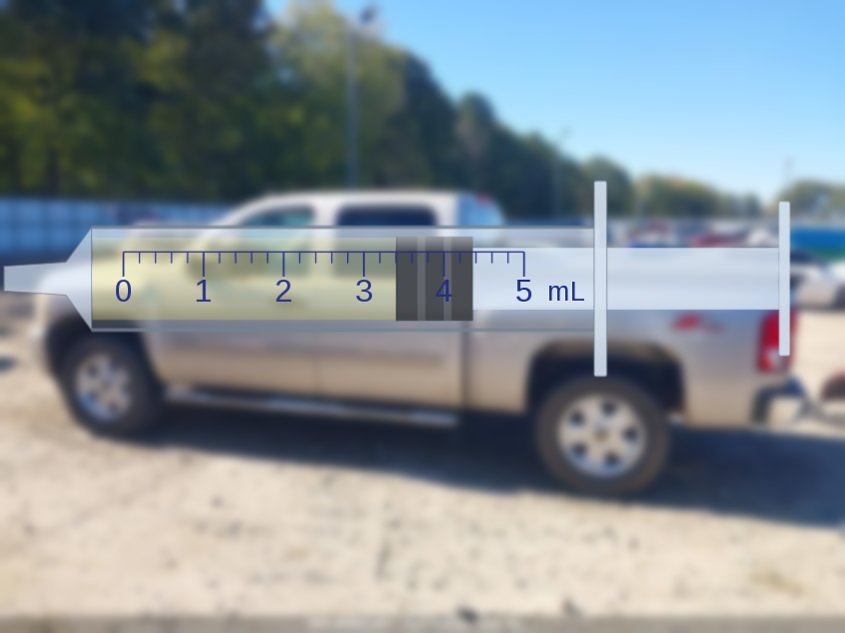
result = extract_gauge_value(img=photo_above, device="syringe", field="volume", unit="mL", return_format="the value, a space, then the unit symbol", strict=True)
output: 3.4 mL
